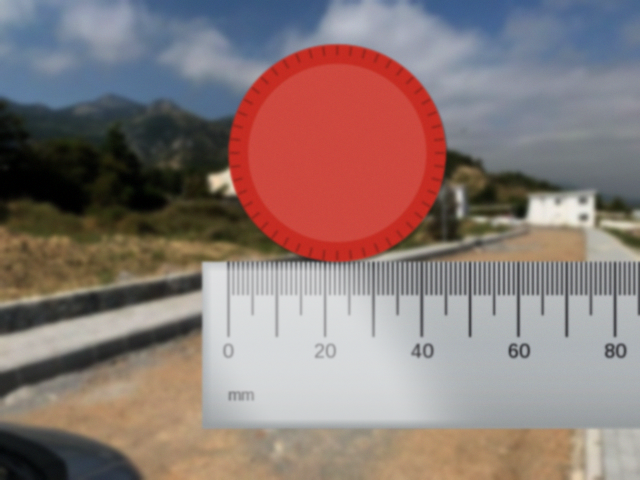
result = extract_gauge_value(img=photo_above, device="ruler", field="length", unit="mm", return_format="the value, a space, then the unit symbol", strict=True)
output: 45 mm
